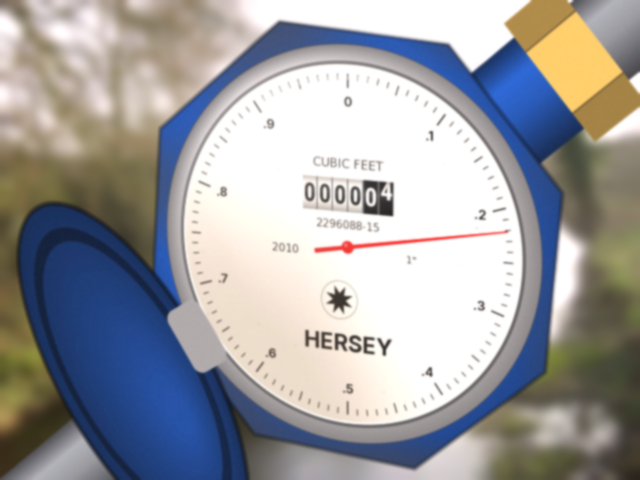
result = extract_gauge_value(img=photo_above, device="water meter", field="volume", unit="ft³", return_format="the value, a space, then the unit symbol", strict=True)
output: 4.22 ft³
